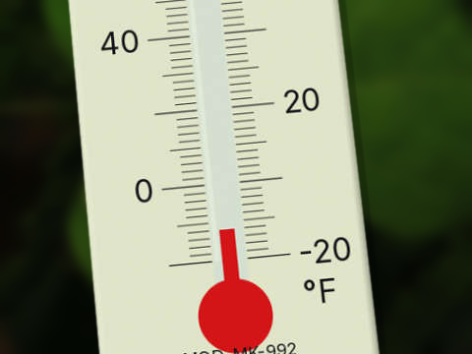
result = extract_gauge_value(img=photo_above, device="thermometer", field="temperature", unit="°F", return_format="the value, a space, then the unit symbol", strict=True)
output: -12 °F
